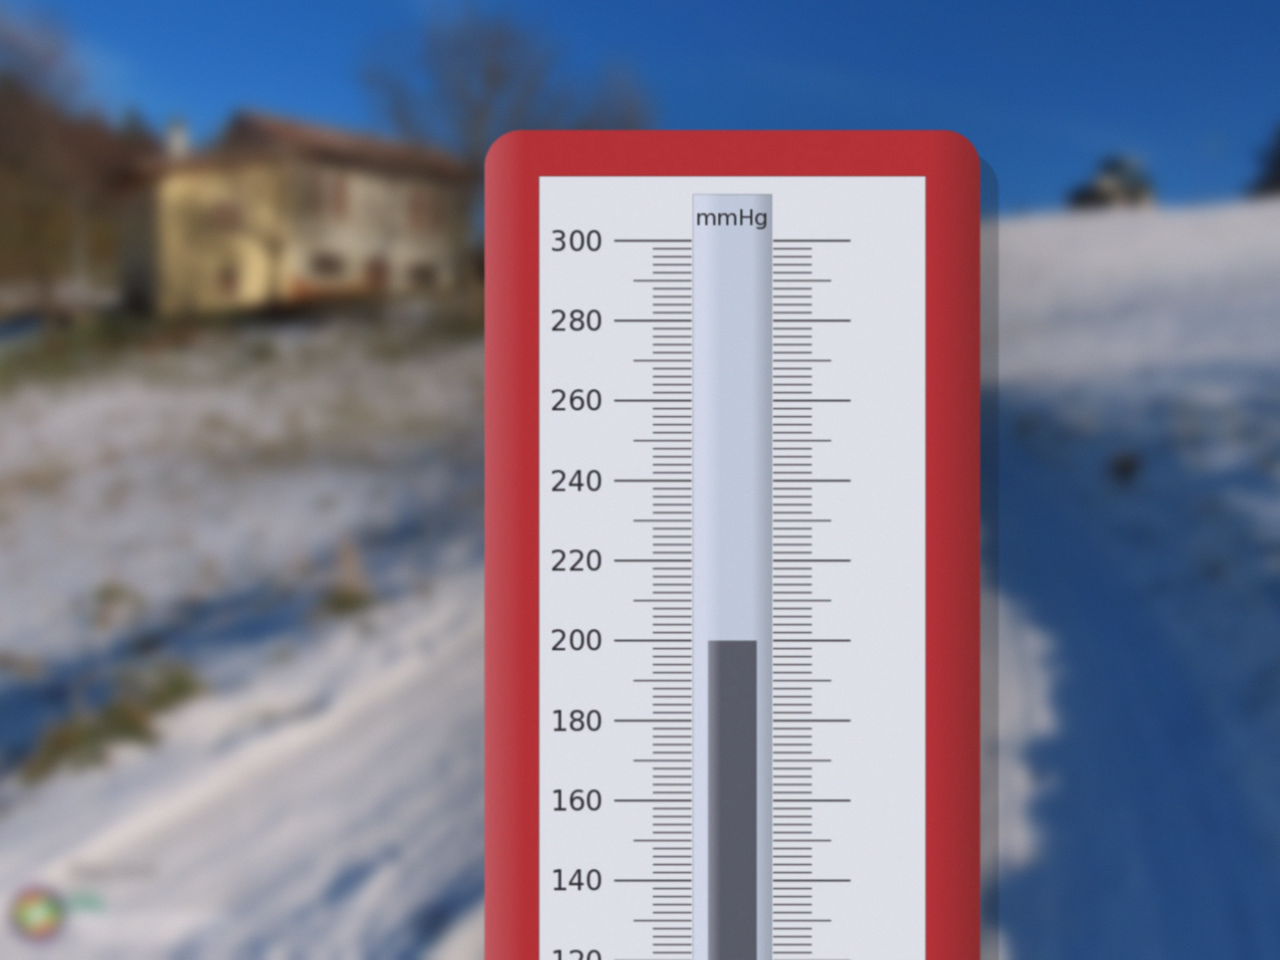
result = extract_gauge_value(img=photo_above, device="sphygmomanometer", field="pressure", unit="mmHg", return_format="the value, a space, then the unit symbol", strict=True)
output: 200 mmHg
